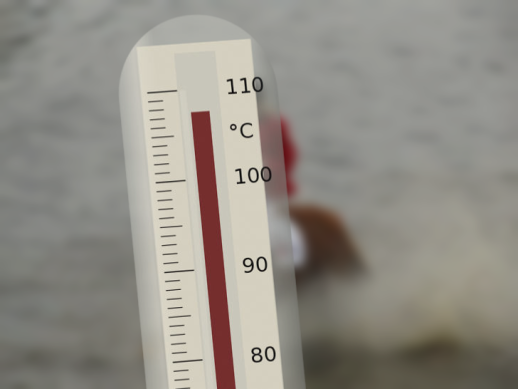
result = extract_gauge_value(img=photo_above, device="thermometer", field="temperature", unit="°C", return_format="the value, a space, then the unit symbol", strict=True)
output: 107.5 °C
